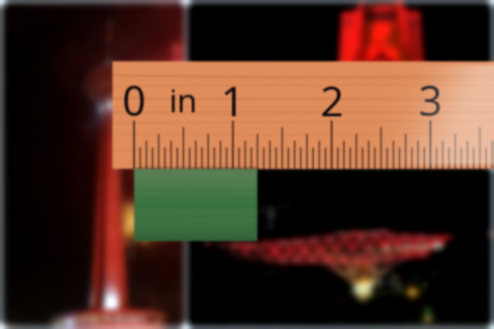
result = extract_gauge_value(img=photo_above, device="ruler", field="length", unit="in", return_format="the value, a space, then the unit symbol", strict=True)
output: 1.25 in
